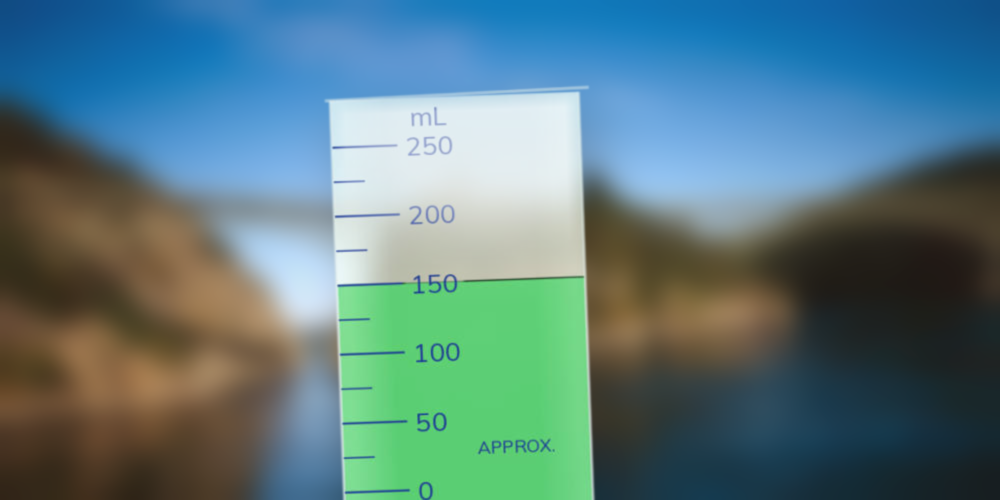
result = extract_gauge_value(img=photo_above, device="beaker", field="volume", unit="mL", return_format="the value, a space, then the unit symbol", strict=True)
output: 150 mL
